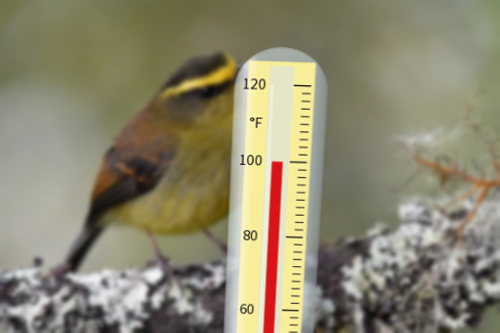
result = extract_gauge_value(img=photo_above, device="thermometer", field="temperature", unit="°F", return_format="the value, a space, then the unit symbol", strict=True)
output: 100 °F
